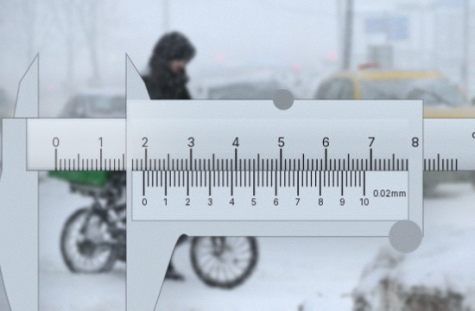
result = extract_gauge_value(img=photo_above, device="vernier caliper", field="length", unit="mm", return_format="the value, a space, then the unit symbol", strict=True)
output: 19.5 mm
